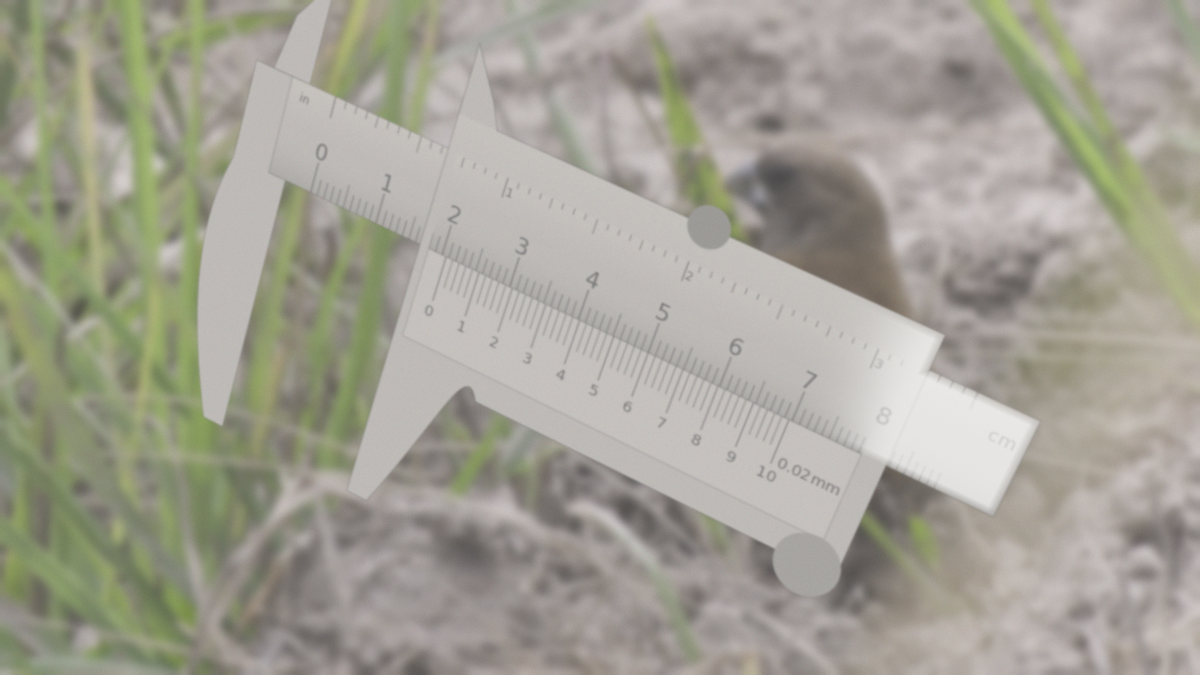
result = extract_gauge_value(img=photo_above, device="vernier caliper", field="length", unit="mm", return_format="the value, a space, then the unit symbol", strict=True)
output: 20.6 mm
